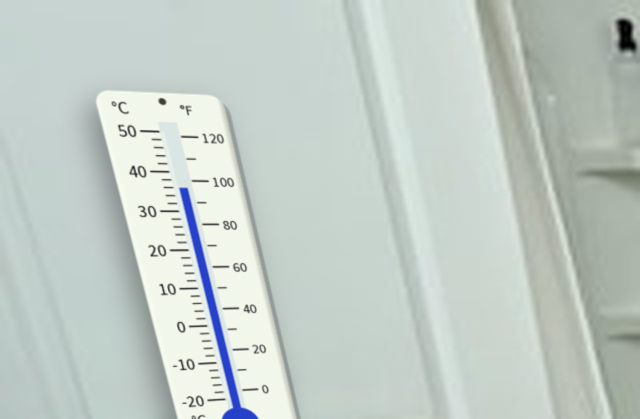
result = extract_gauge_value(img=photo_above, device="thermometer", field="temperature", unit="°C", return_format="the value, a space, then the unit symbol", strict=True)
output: 36 °C
